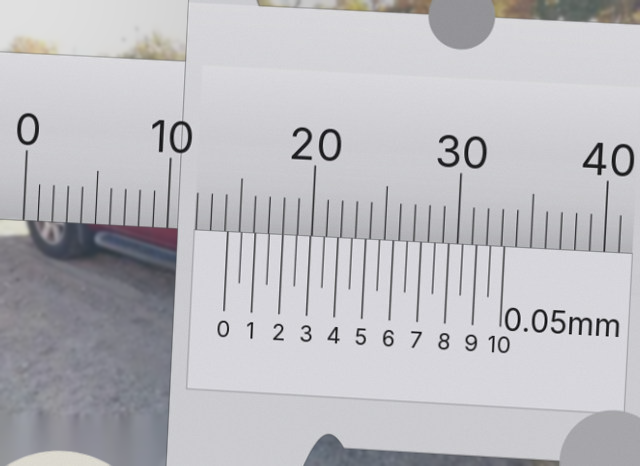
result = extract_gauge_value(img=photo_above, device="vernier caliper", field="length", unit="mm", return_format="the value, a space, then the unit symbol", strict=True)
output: 14.2 mm
